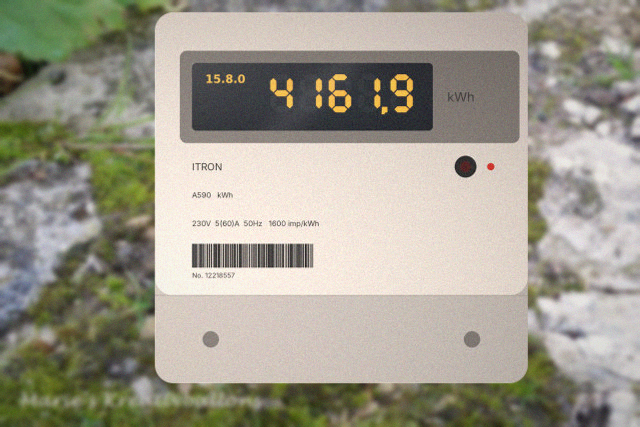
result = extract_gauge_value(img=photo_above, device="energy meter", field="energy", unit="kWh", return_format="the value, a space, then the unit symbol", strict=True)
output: 4161.9 kWh
